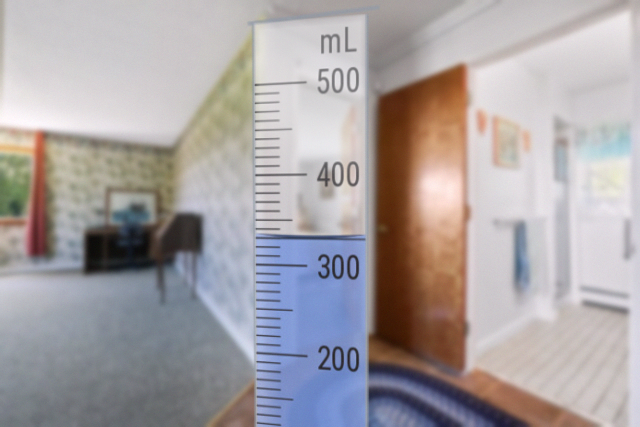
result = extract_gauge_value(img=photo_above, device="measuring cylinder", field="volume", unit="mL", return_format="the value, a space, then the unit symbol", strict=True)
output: 330 mL
